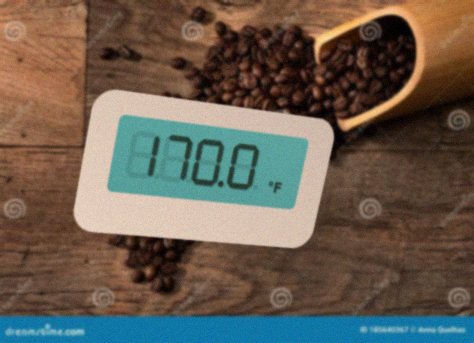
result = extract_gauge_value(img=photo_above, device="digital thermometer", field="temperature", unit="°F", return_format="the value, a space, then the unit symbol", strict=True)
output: 170.0 °F
